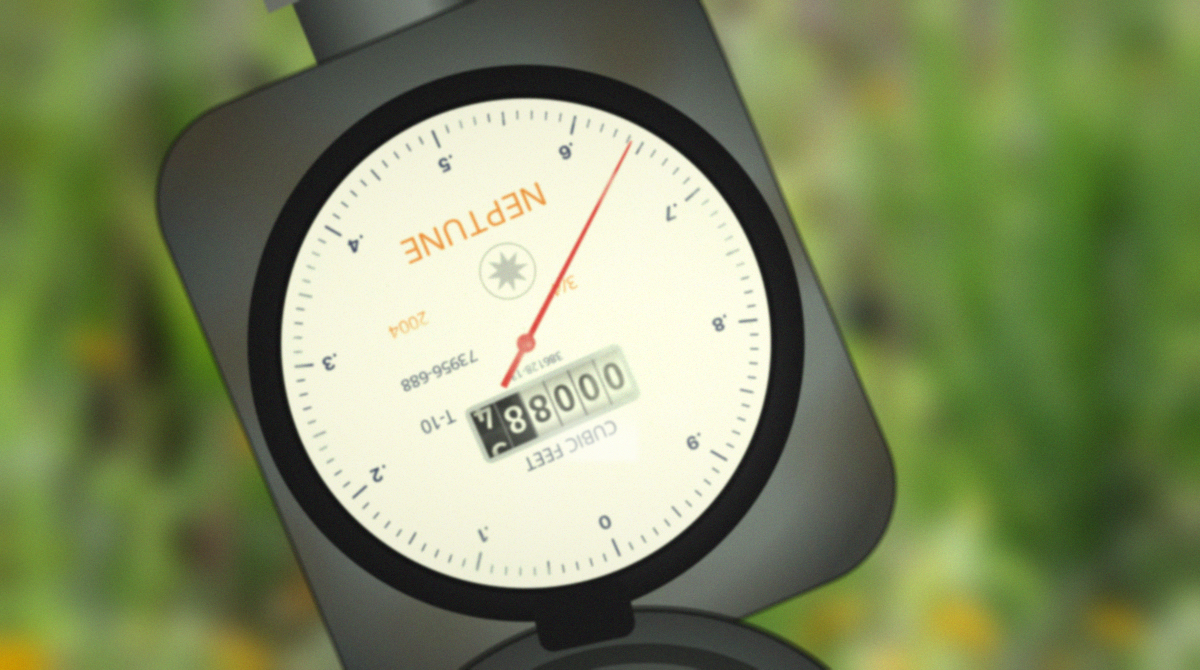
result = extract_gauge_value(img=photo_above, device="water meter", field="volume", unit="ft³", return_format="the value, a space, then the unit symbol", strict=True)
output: 883.64 ft³
